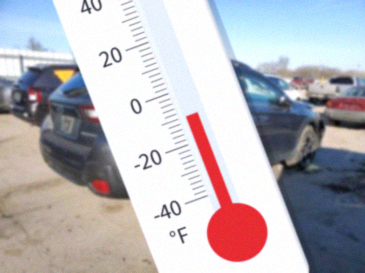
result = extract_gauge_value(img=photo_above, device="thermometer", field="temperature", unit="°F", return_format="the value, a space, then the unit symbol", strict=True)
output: -10 °F
